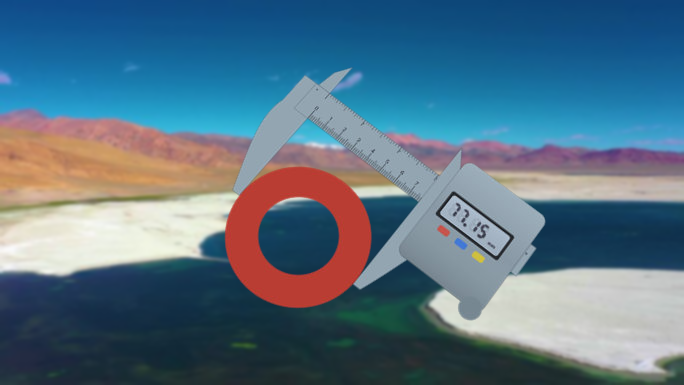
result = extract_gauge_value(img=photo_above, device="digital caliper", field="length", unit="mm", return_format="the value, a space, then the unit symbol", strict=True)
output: 77.15 mm
